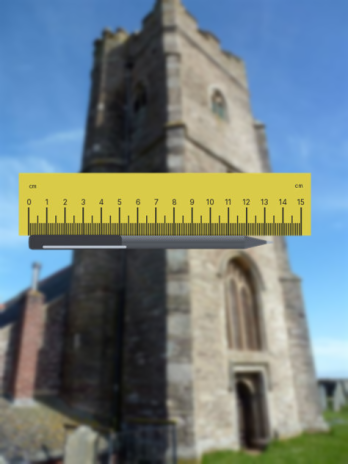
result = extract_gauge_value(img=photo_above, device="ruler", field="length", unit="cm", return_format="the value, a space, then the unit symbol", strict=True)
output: 13.5 cm
